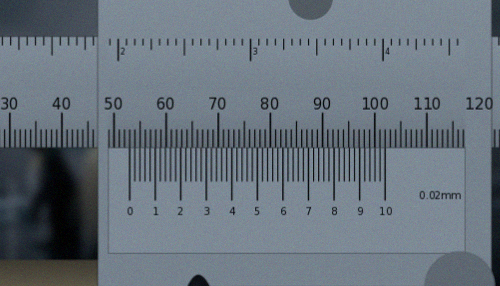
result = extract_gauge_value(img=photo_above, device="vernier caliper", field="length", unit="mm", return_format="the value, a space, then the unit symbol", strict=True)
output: 53.0 mm
